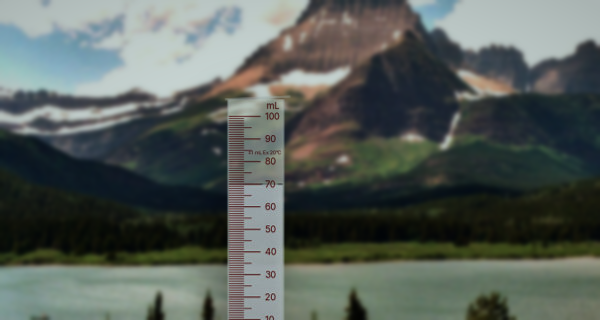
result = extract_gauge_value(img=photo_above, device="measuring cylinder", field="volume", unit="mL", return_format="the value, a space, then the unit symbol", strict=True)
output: 70 mL
